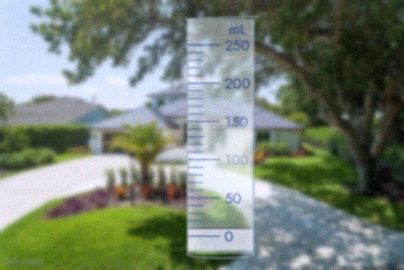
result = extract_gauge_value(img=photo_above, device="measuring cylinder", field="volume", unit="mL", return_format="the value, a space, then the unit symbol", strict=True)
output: 10 mL
